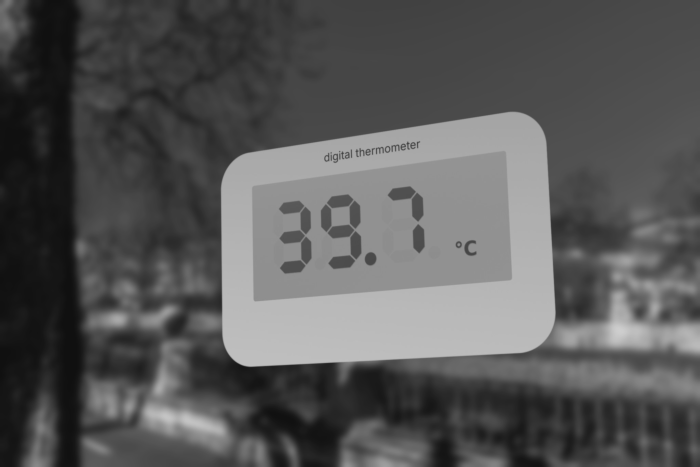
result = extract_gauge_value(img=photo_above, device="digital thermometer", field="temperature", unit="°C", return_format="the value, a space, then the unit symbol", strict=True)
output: 39.7 °C
